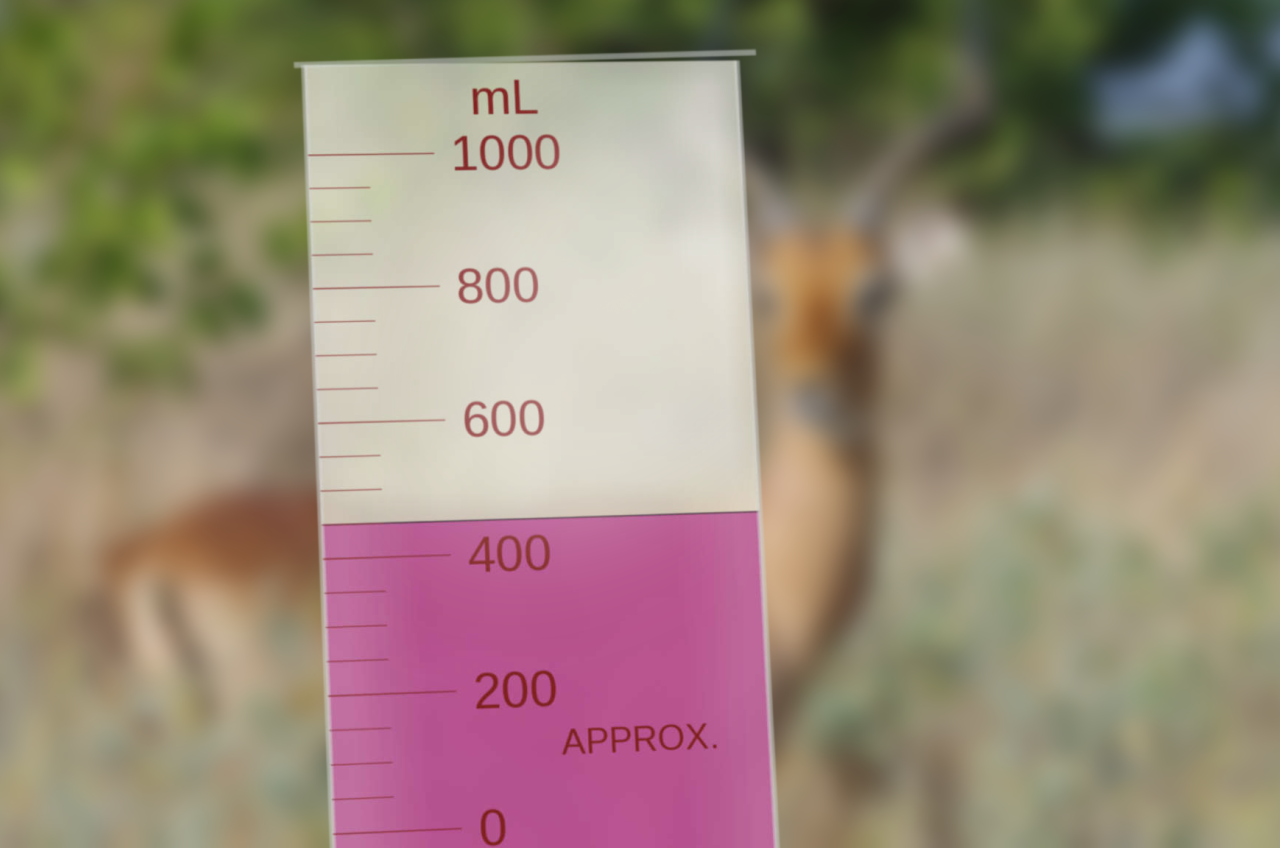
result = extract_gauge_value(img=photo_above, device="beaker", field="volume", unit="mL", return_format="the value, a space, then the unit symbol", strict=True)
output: 450 mL
